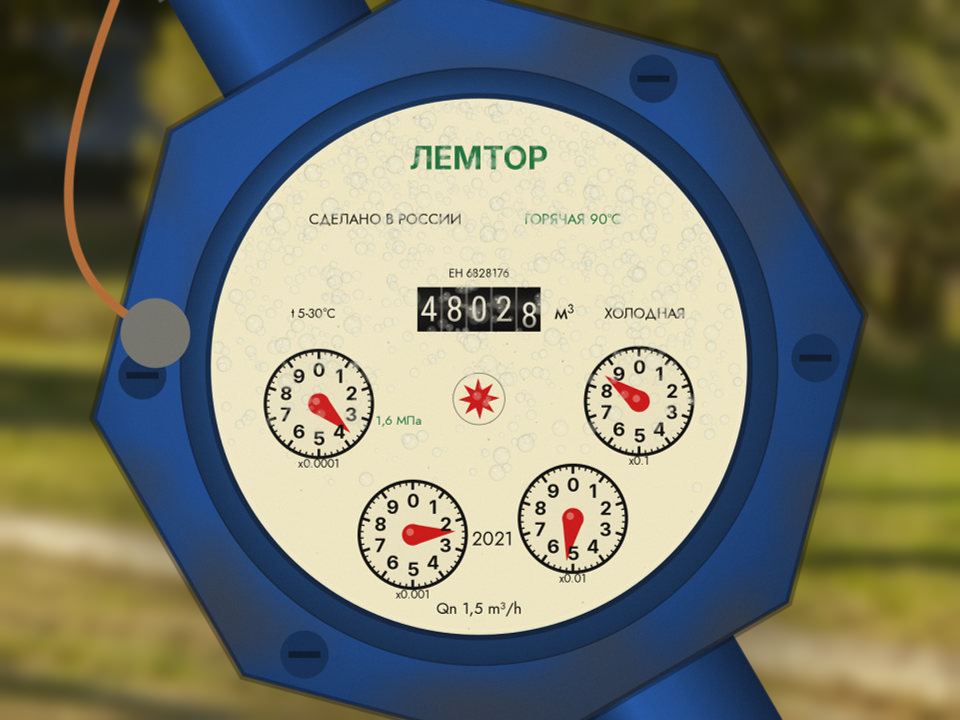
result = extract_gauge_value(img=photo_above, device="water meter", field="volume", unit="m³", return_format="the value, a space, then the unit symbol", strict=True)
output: 48027.8523 m³
